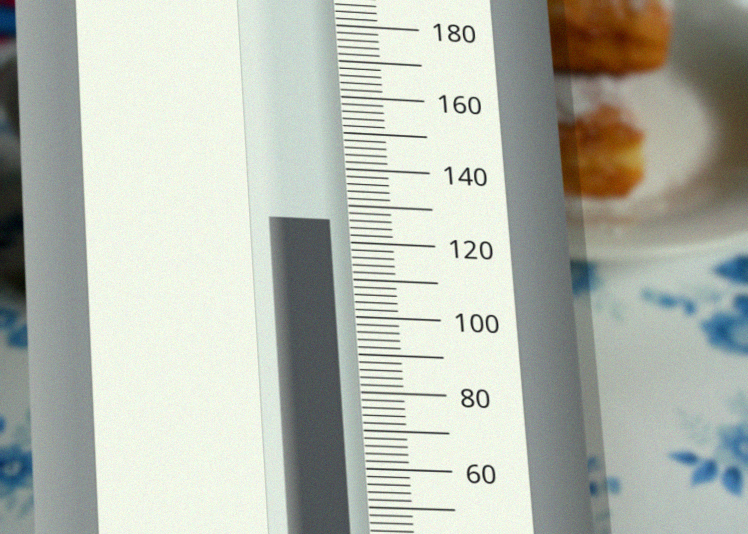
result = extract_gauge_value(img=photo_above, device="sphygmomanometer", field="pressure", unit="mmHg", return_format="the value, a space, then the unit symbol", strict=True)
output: 126 mmHg
